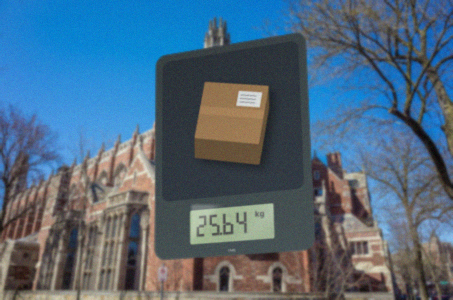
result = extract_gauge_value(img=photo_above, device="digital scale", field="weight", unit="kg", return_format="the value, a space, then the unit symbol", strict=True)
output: 25.64 kg
